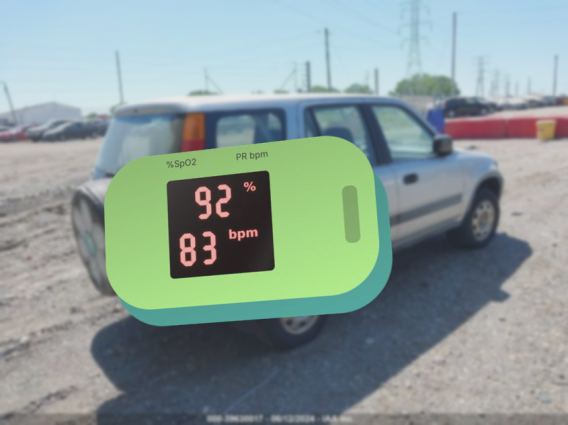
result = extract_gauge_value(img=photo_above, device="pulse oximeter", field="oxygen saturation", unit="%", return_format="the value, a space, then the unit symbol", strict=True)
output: 92 %
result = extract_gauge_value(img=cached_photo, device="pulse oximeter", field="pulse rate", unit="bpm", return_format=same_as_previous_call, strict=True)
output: 83 bpm
